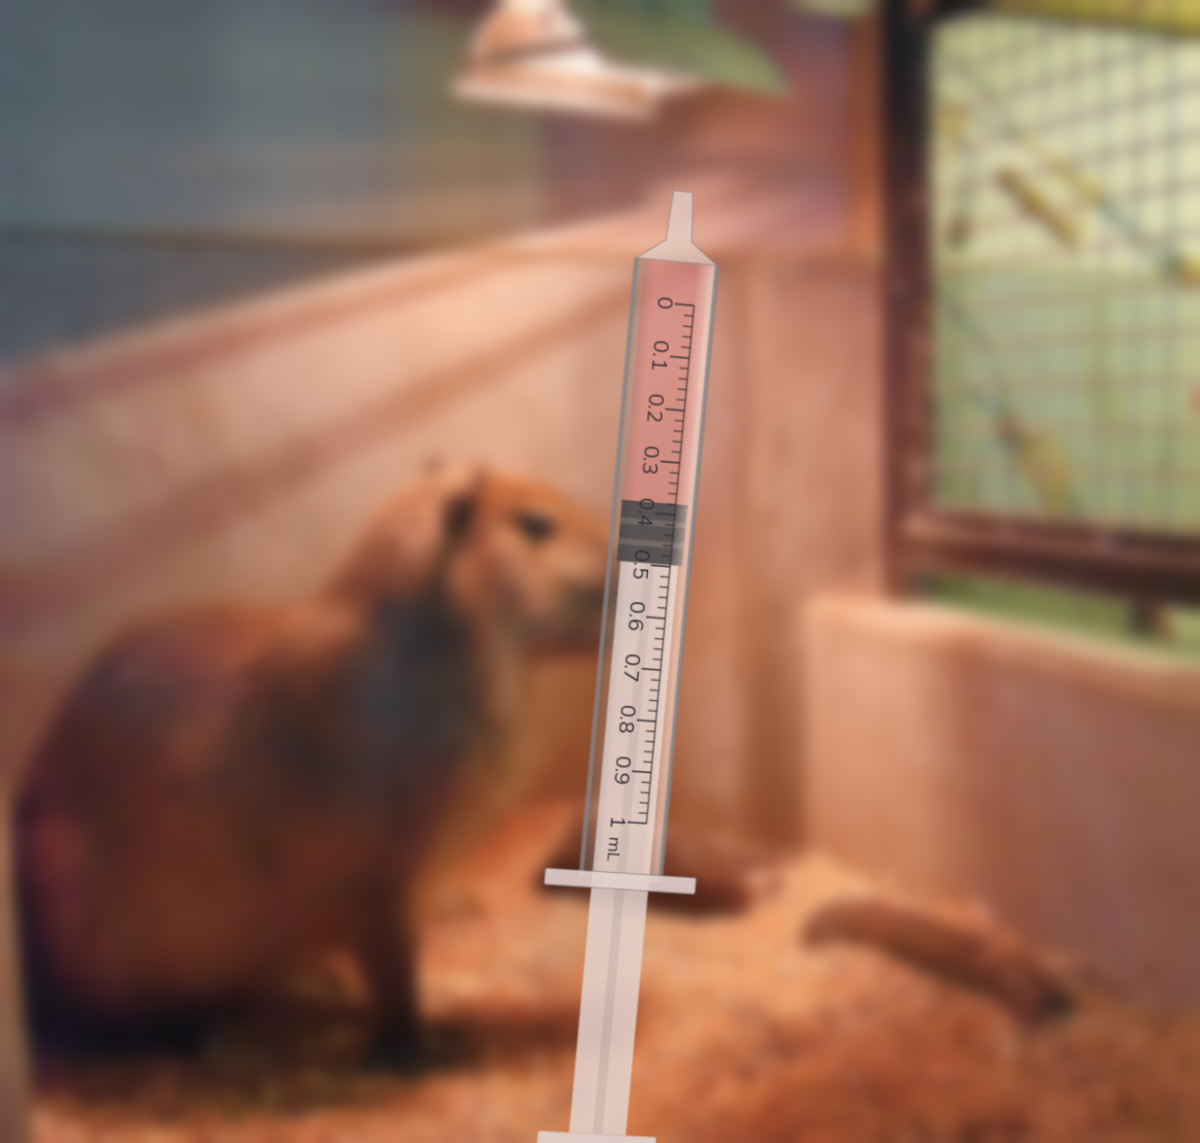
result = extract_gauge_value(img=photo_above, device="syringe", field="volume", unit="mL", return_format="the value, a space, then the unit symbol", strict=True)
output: 0.38 mL
